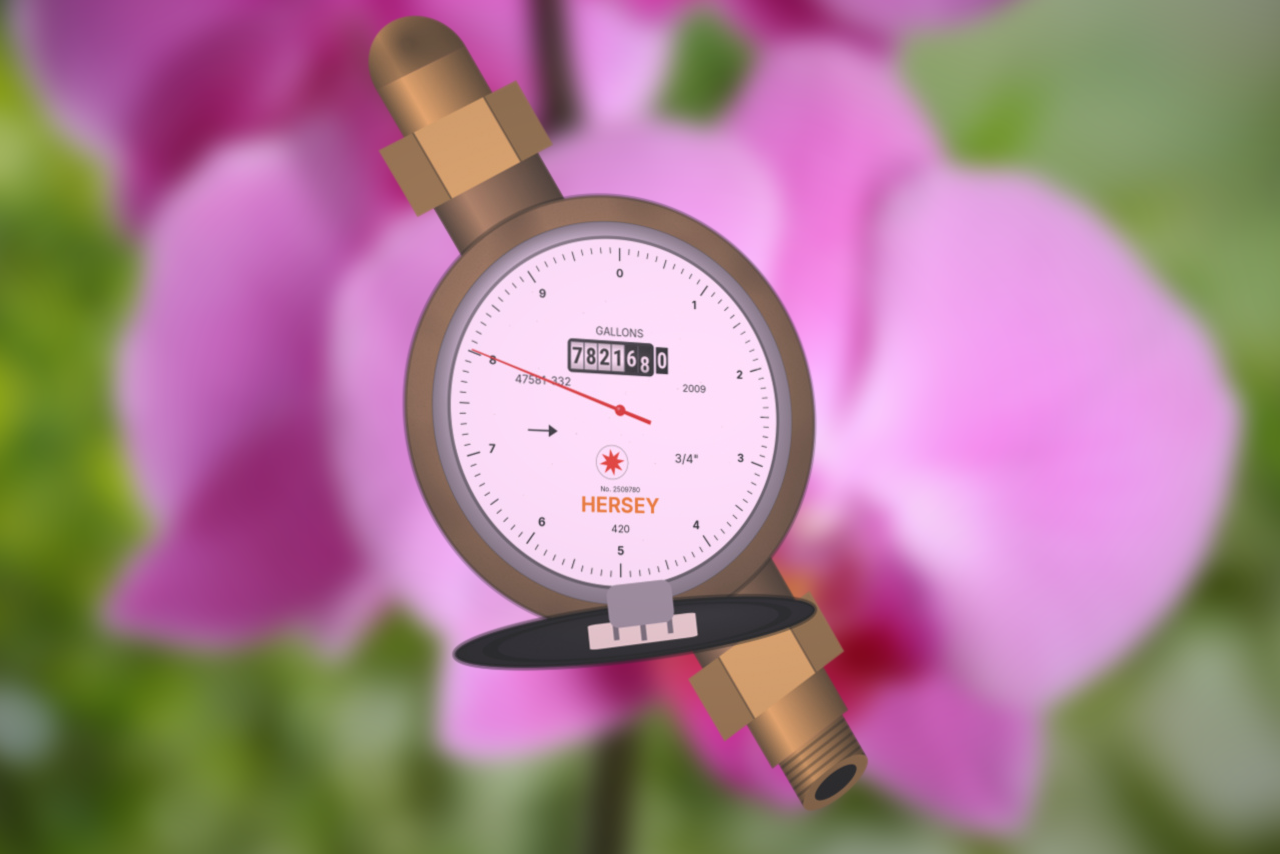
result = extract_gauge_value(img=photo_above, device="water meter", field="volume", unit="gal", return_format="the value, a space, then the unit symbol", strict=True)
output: 7821678.0 gal
